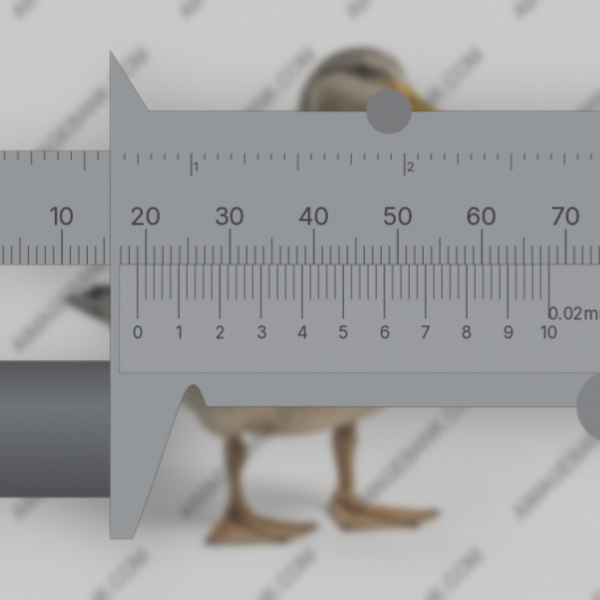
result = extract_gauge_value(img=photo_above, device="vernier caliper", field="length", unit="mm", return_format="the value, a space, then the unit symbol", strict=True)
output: 19.0 mm
